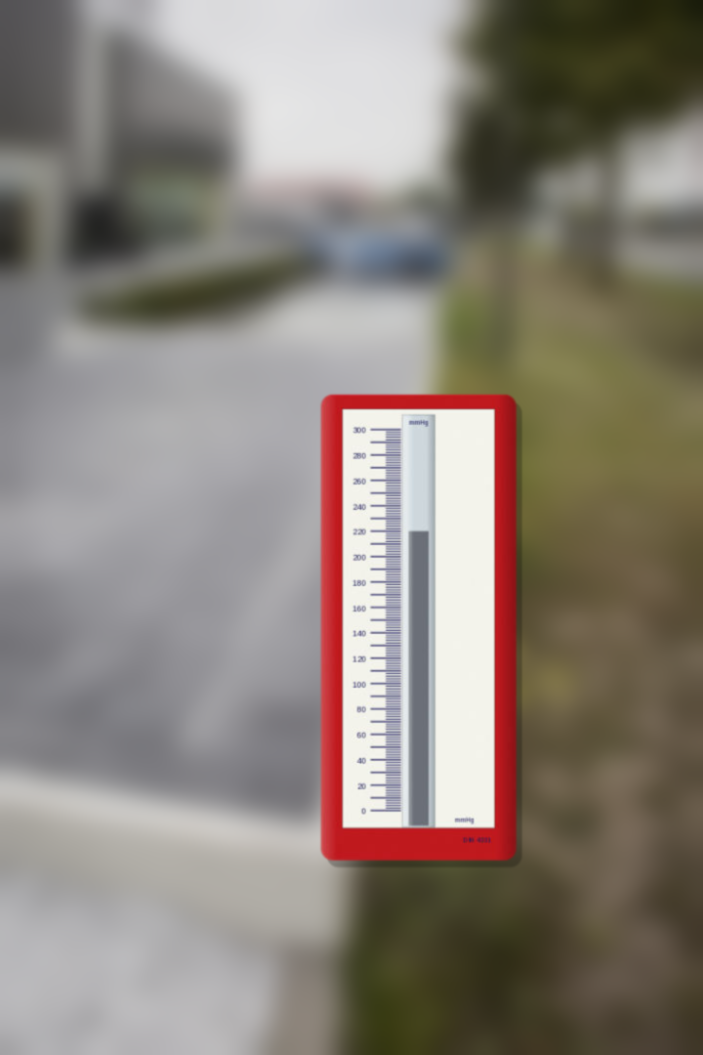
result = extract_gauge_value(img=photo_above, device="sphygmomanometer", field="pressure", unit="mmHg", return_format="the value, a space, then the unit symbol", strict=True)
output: 220 mmHg
